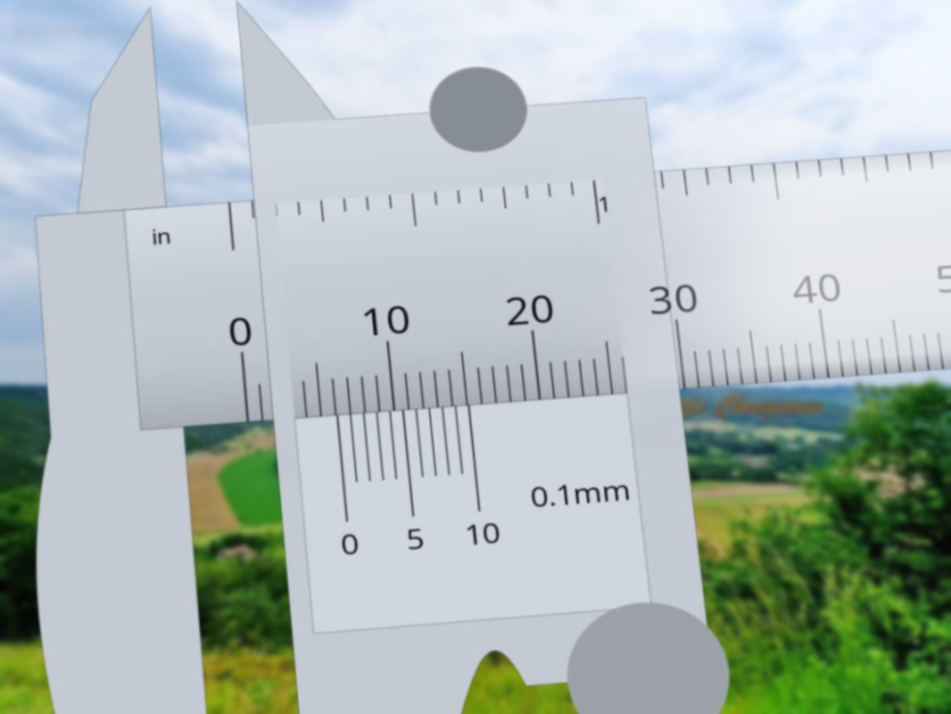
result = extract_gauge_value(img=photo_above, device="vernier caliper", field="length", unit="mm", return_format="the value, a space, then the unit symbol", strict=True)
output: 6.1 mm
